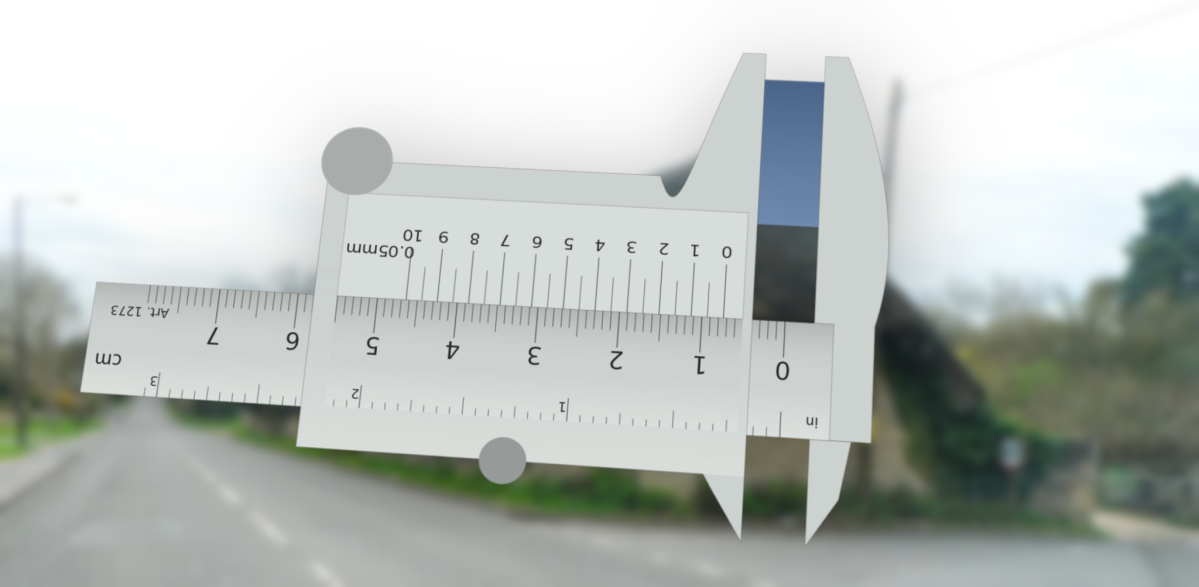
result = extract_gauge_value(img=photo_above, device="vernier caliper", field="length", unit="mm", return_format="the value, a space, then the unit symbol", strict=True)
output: 7.4 mm
